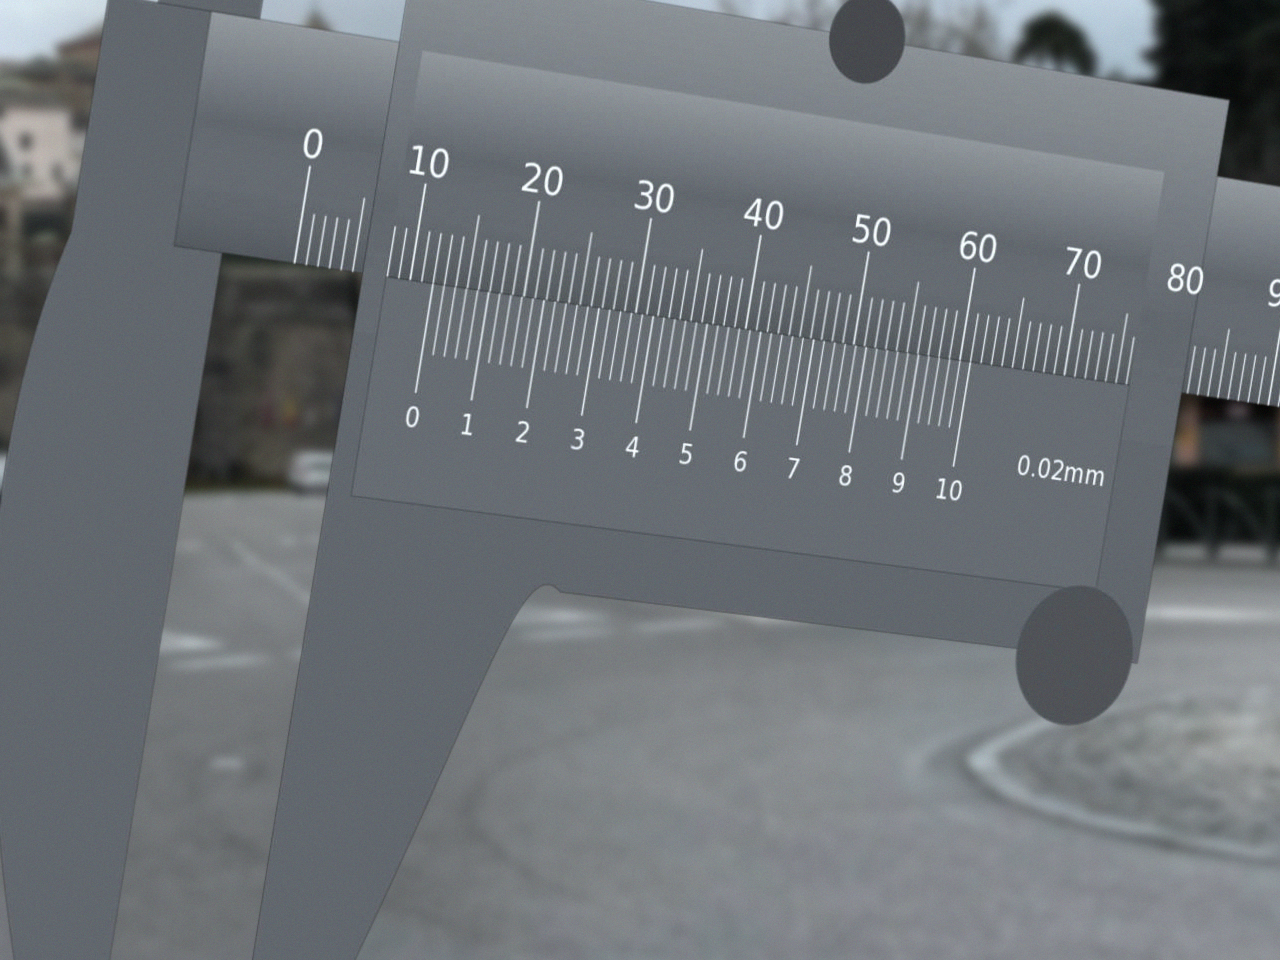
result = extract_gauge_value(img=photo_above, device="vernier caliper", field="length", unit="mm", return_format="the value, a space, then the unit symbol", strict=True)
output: 12.0 mm
